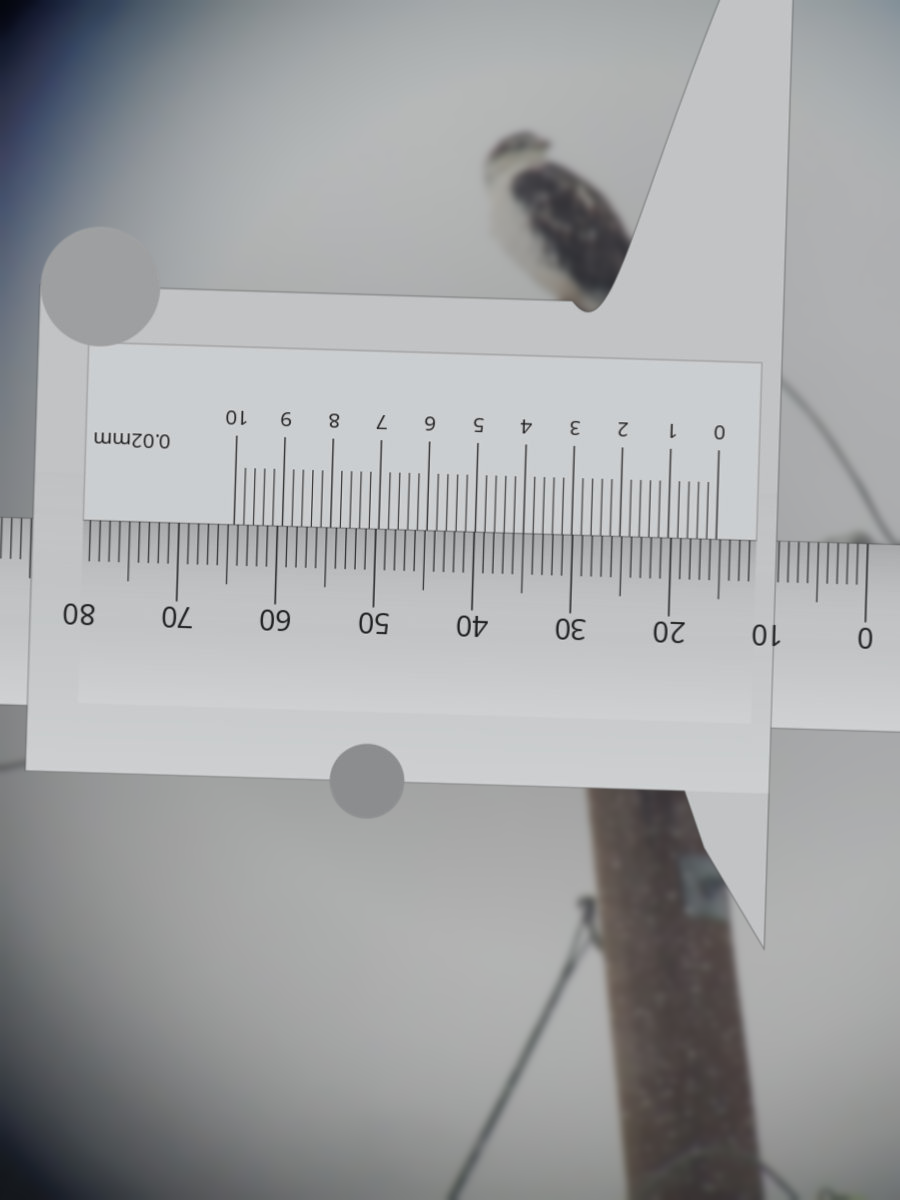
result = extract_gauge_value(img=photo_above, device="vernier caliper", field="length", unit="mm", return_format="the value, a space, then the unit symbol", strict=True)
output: 15.4 mm
